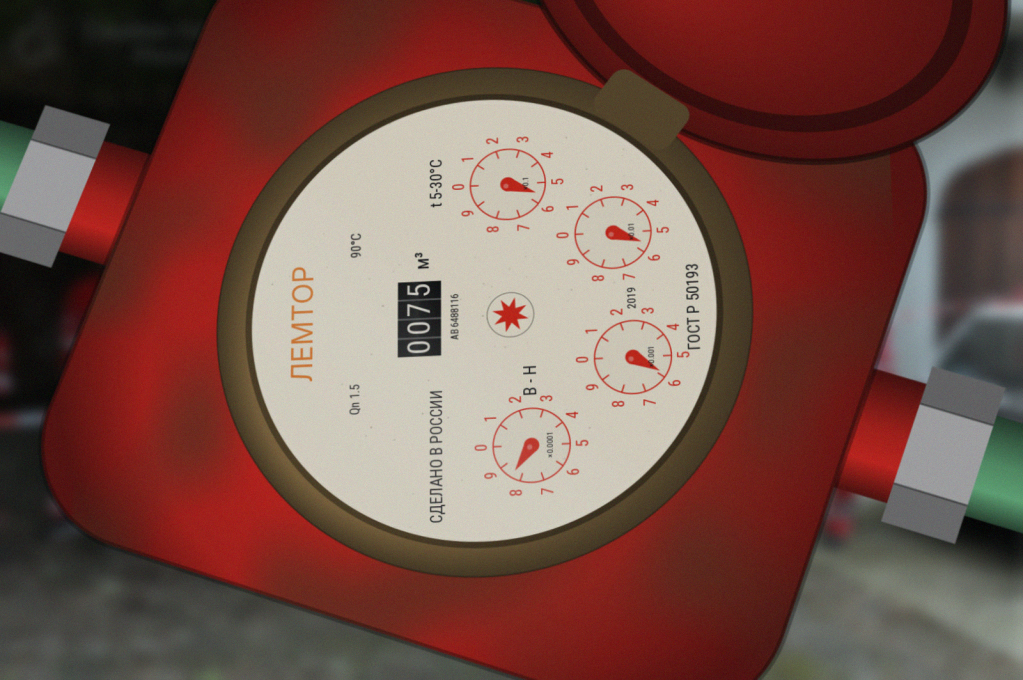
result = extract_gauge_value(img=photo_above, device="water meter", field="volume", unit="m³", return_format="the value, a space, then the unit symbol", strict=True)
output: 75.5558 m³
